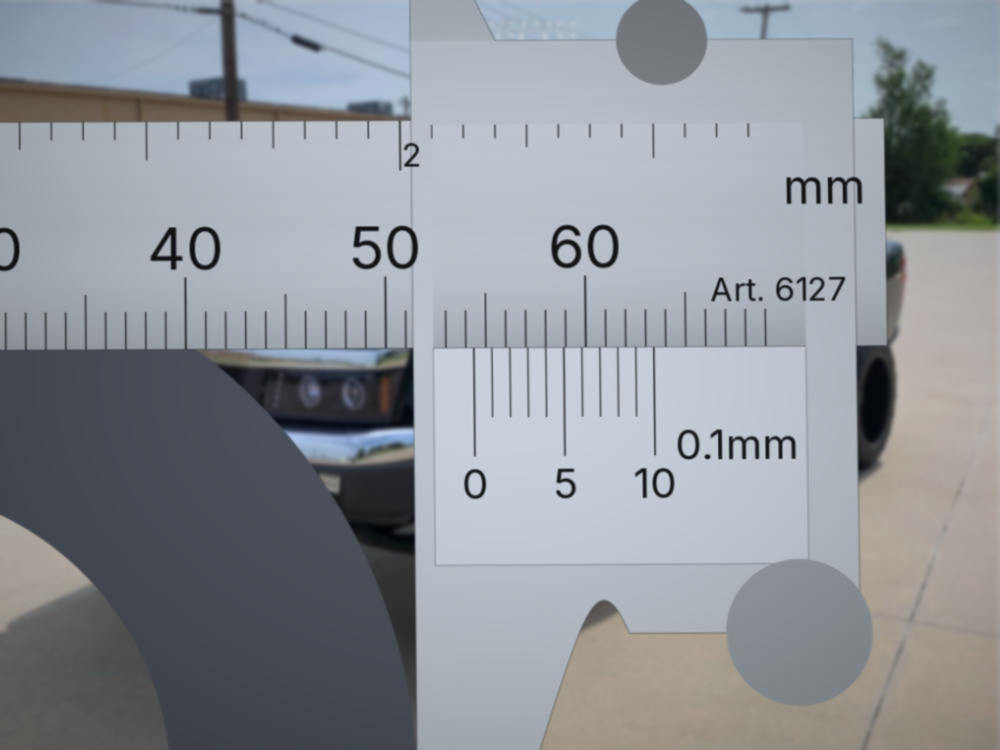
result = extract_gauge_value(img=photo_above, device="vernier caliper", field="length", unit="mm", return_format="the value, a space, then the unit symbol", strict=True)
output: 54.4 mm
